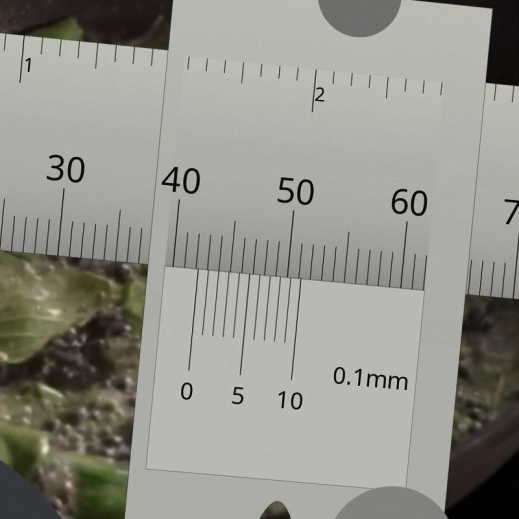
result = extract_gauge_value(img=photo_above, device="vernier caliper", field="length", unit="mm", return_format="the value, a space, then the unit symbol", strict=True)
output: 42.2 mm
